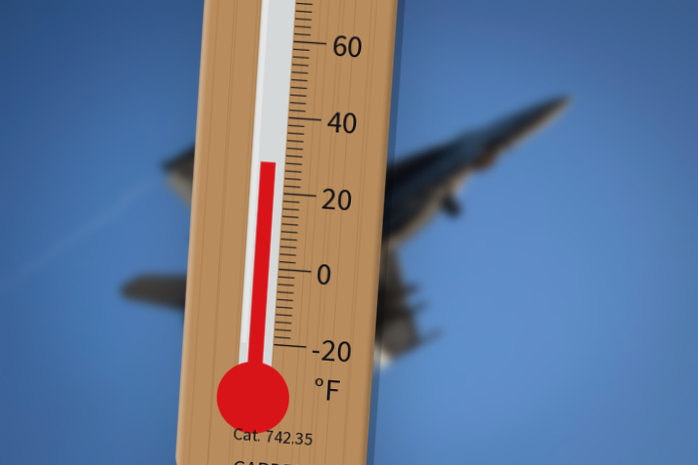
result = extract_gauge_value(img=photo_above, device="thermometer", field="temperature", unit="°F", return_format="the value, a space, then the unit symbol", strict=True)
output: 28 °F
